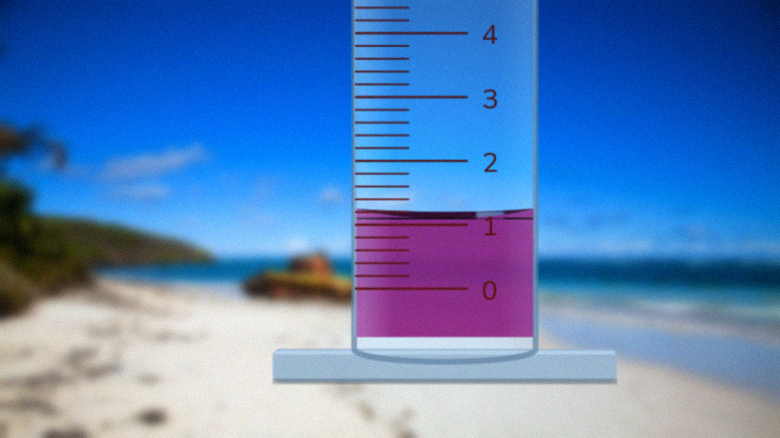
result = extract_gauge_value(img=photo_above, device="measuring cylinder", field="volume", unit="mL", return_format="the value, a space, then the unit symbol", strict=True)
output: 1.1 mL
